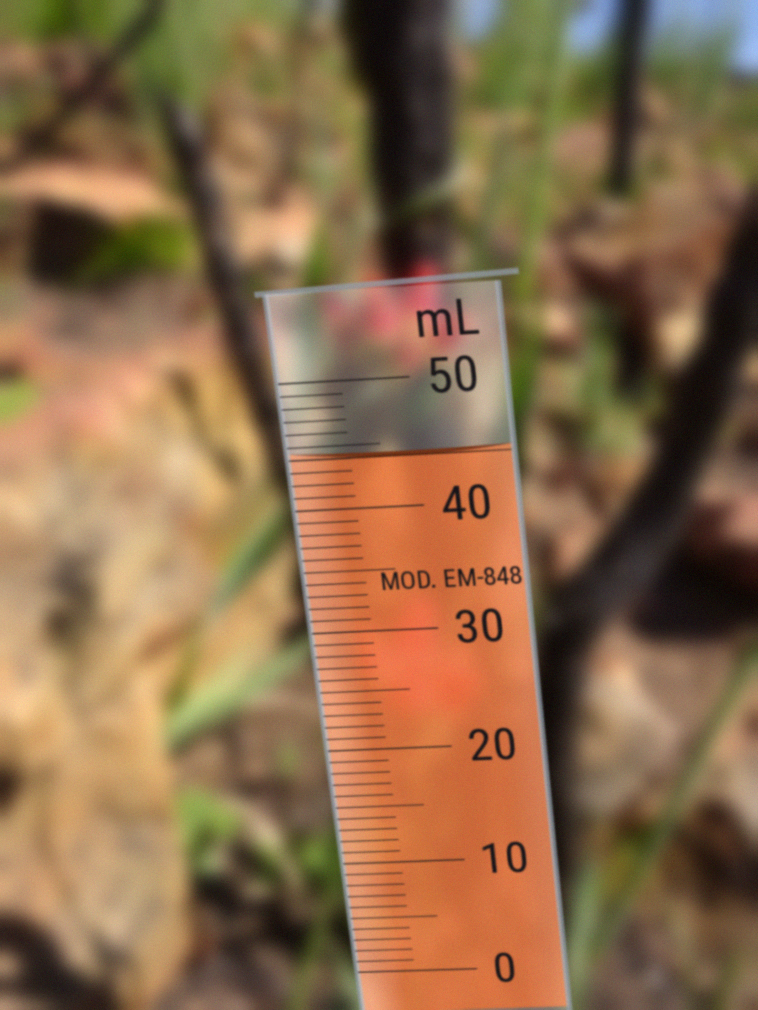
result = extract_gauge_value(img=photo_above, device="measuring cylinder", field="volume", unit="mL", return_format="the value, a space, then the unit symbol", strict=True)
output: 44 mL
